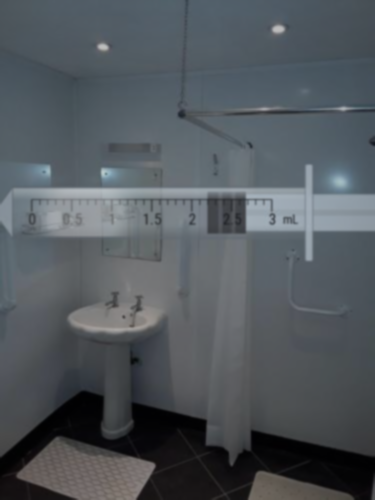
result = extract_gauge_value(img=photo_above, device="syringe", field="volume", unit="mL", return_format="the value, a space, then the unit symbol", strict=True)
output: 2.2 mL
